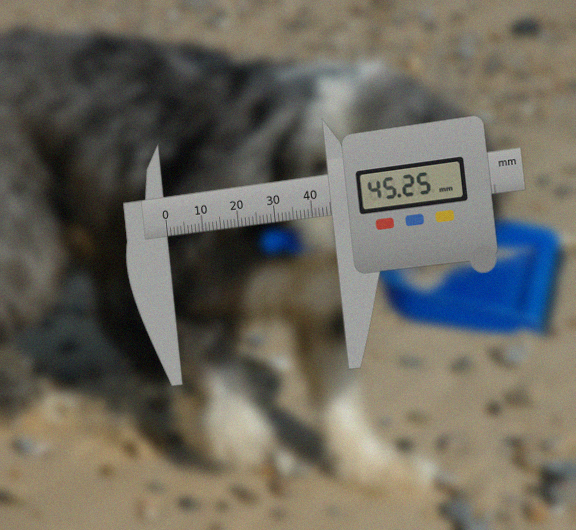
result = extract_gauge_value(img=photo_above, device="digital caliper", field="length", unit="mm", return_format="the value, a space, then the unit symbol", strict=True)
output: 45.25 mm
